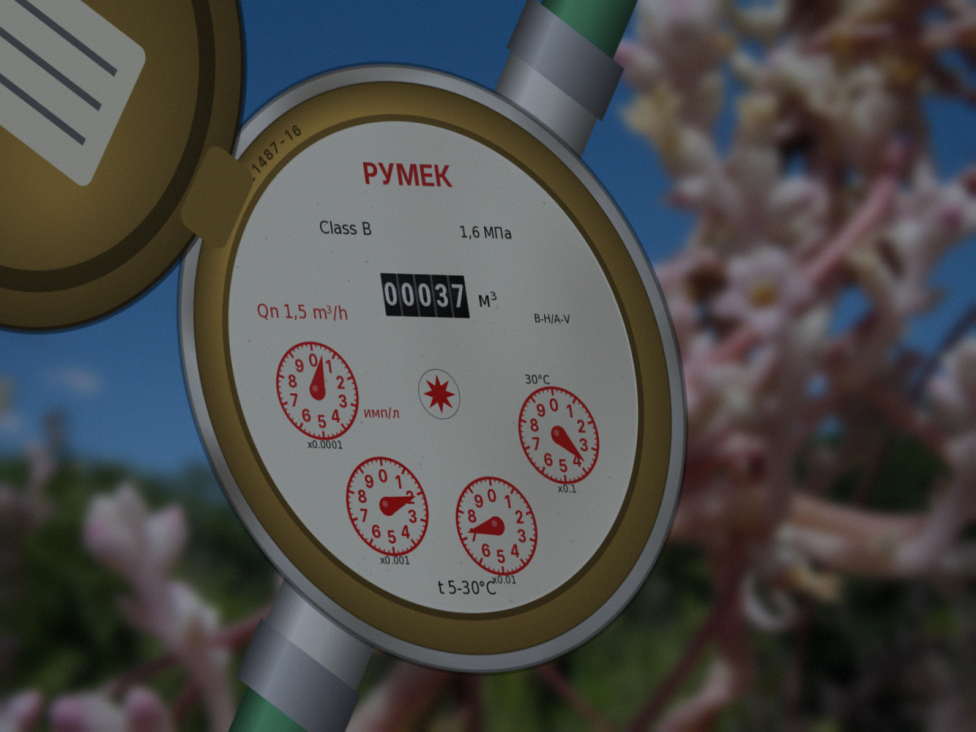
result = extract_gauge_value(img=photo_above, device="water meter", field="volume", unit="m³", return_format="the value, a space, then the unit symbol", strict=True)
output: 37.3720 m³
